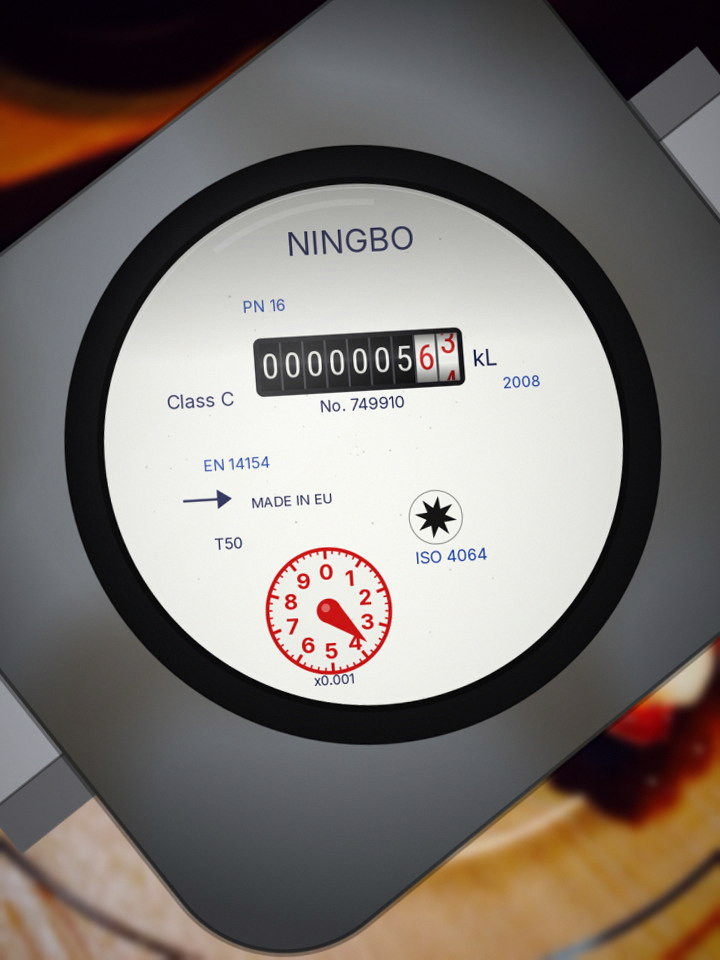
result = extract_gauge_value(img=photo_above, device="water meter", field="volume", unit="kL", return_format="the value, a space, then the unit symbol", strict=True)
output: 5.633 kL
